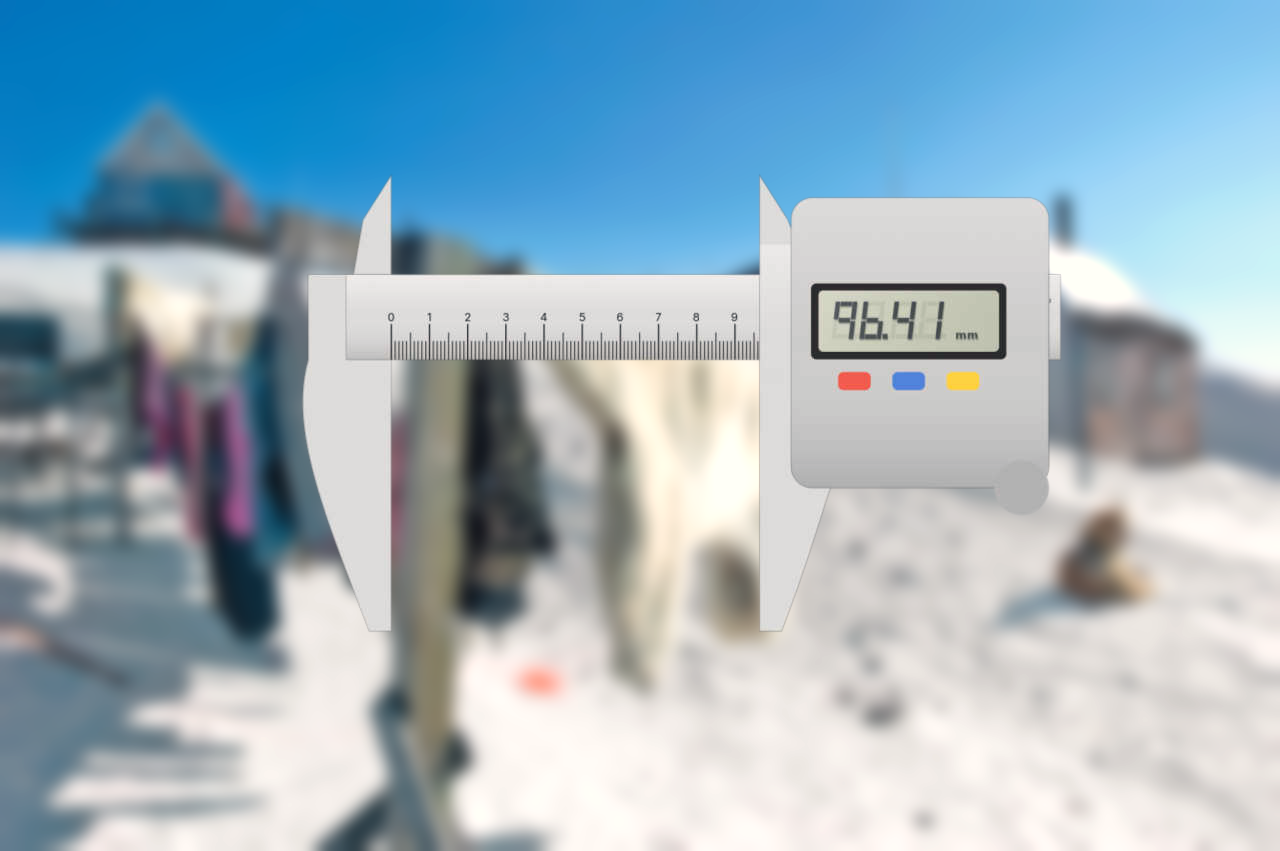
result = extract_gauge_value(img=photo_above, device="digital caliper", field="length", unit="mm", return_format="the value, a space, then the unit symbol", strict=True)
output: 96.41 mm
